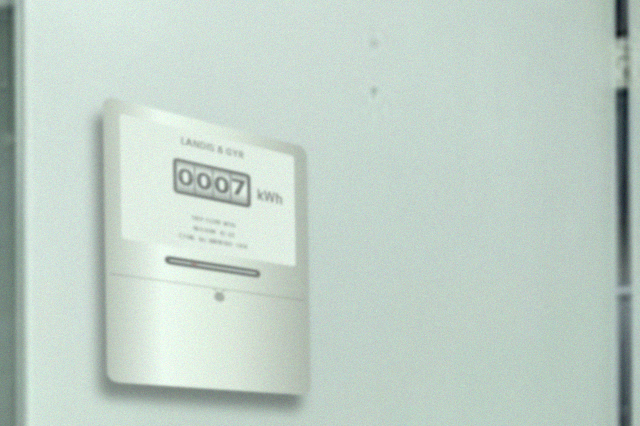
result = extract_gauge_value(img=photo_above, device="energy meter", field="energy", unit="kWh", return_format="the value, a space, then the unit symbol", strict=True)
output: 7 kWh
